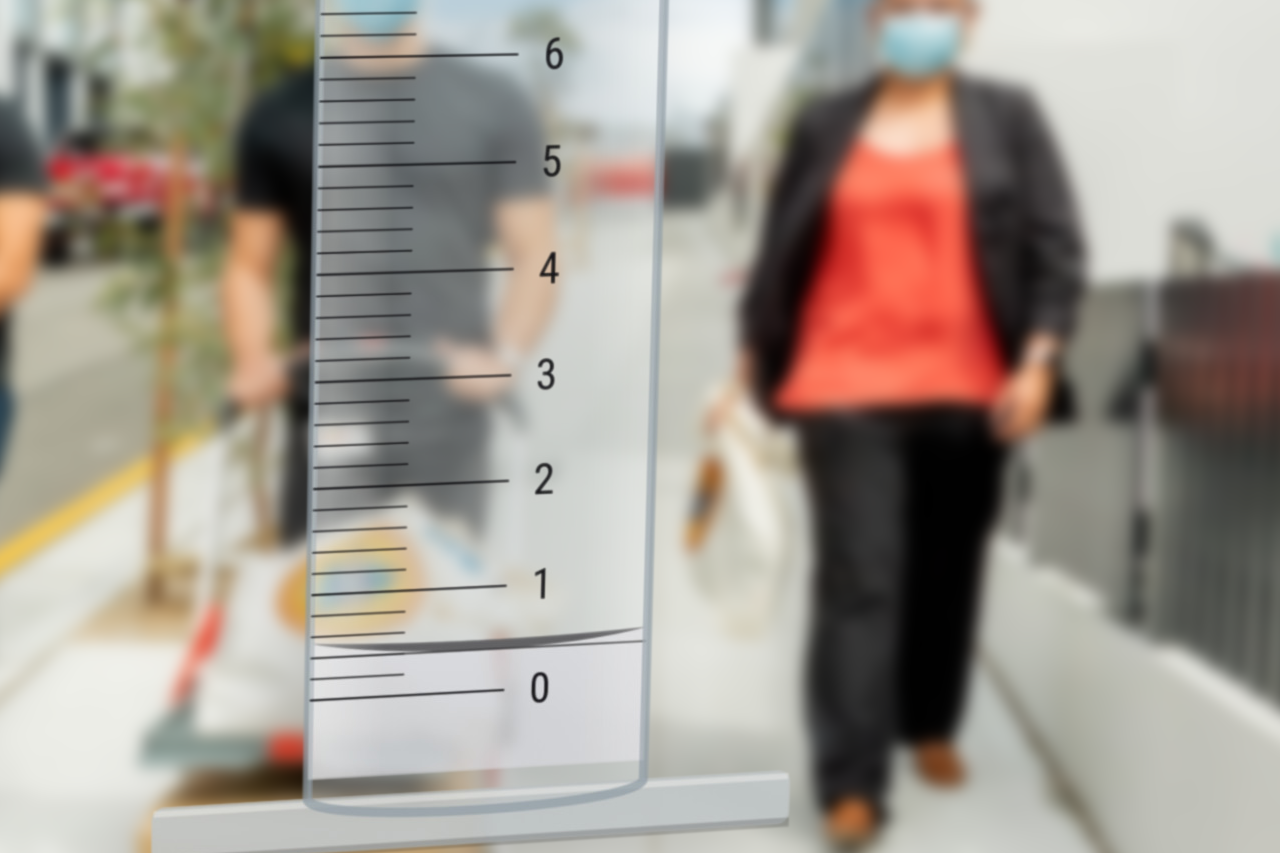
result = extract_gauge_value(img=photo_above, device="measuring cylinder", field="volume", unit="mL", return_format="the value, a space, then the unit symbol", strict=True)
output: 0.4 mL
